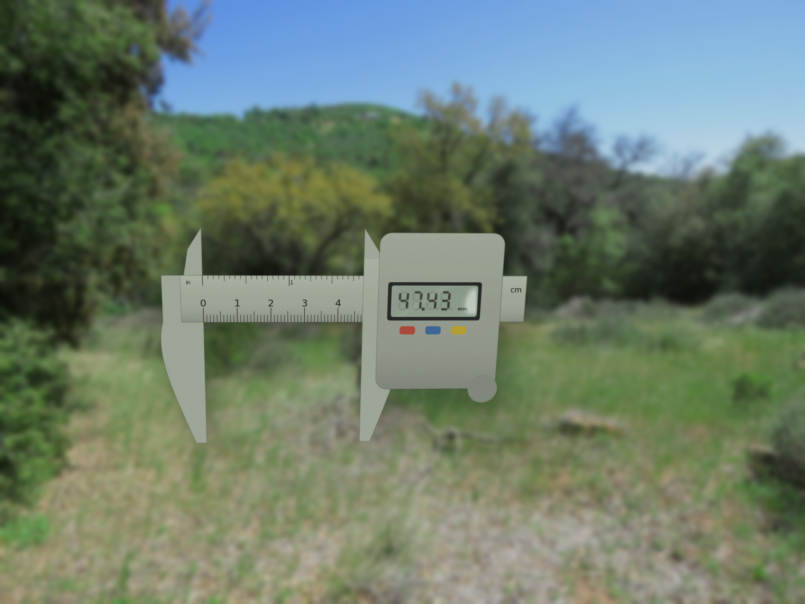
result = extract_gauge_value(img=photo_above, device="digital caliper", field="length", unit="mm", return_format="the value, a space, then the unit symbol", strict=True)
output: 47.43 mm
